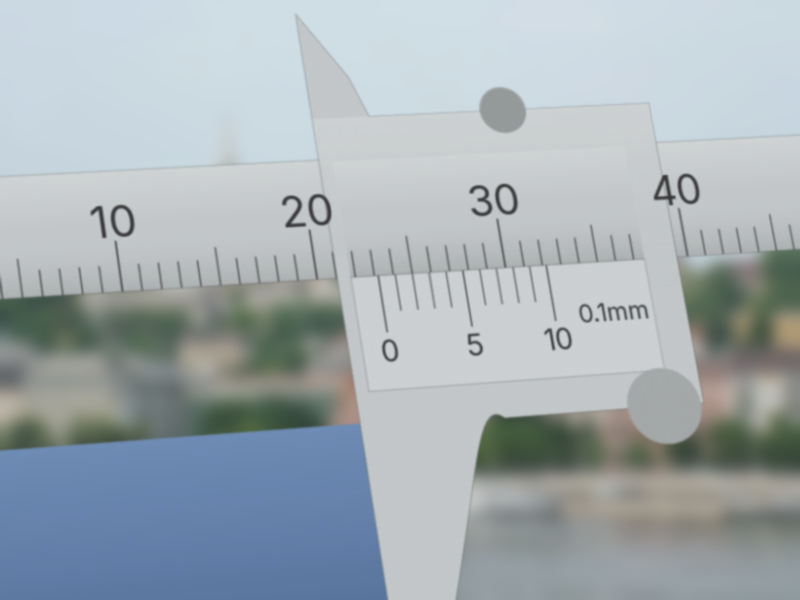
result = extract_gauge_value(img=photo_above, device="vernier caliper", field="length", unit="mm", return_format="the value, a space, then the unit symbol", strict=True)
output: 23.2 mm
